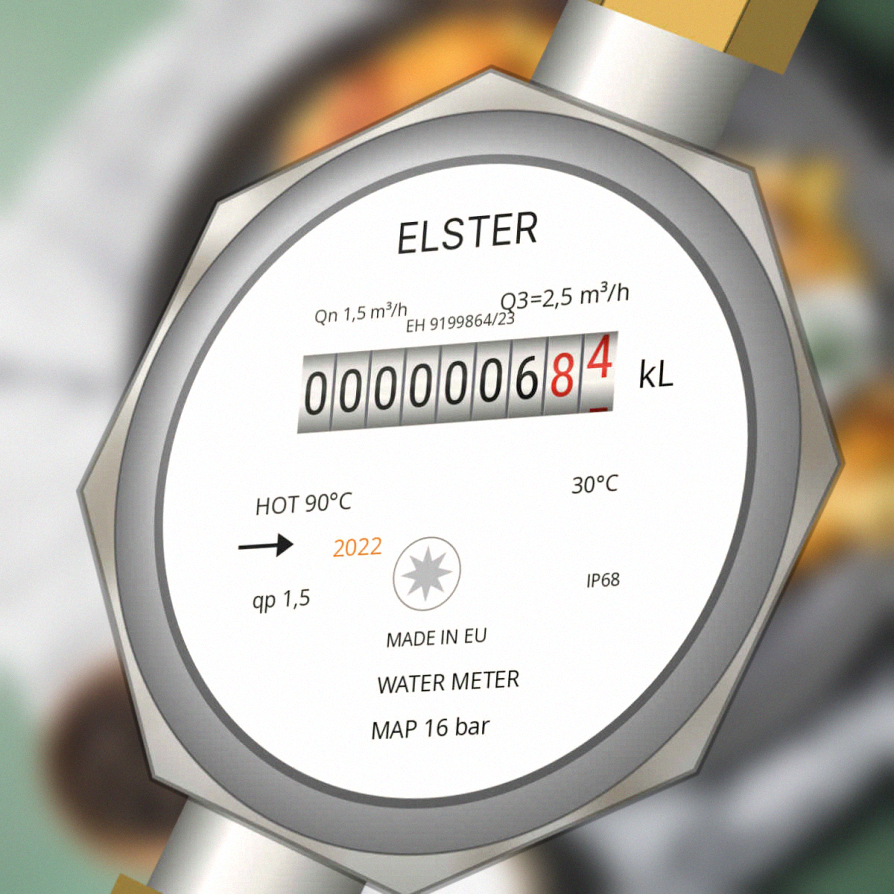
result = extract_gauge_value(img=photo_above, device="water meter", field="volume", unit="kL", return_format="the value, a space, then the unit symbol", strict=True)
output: 6.84 kL
